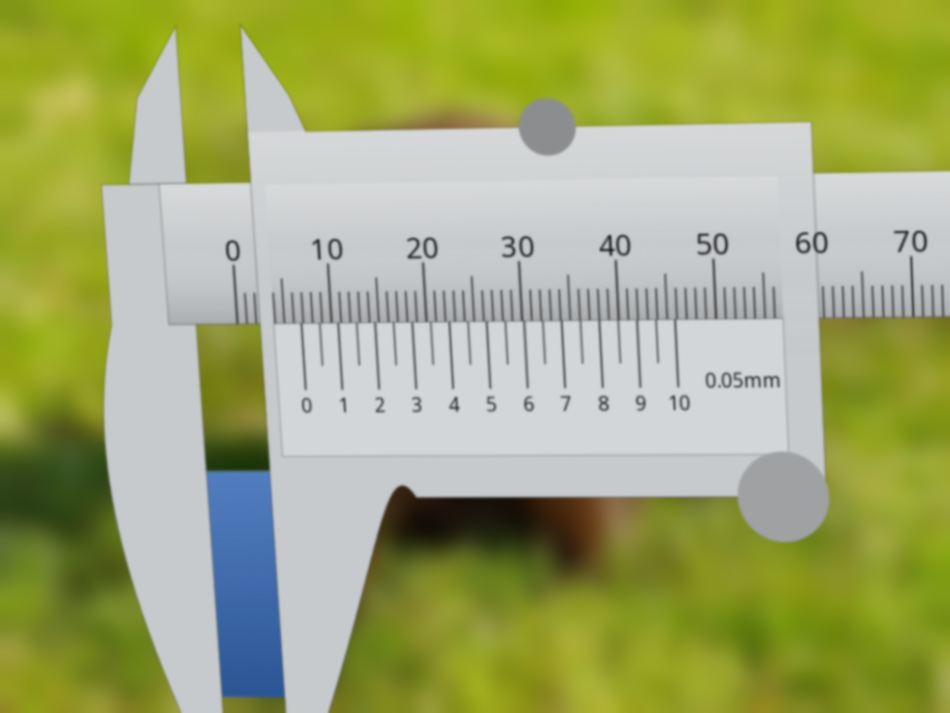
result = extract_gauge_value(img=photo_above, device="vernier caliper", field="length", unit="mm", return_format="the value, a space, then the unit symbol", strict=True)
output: 6.8 mm
